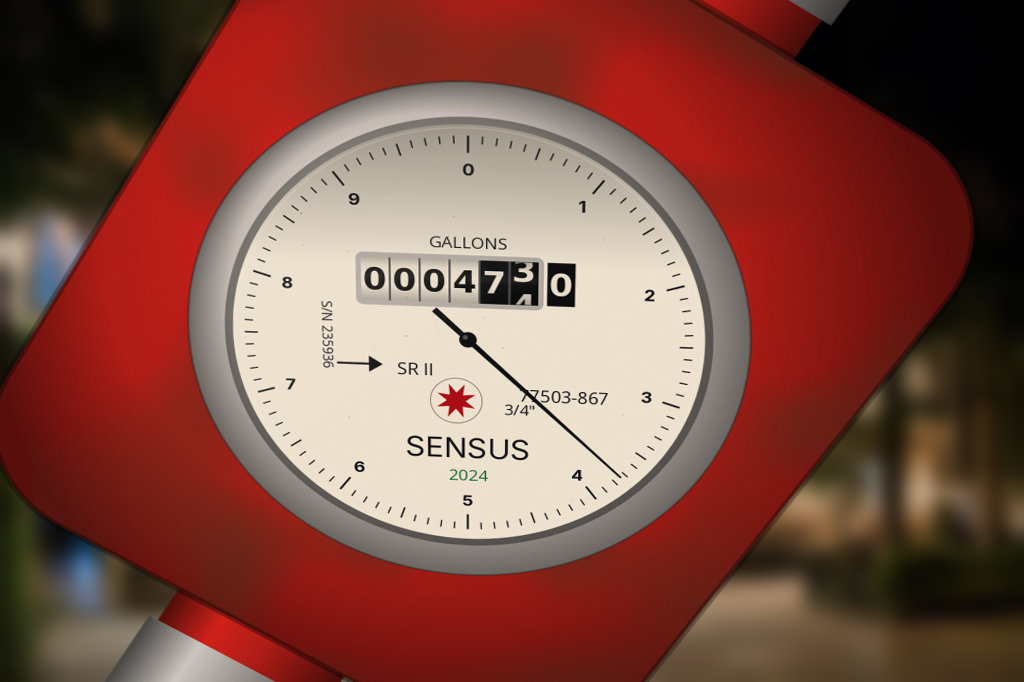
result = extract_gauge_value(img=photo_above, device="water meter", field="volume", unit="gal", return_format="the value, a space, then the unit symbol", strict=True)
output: 4733.7 gal
